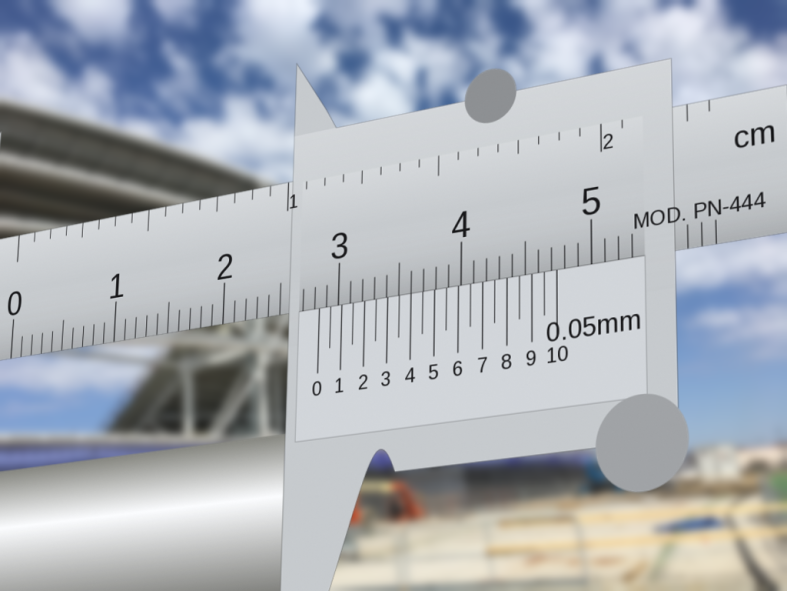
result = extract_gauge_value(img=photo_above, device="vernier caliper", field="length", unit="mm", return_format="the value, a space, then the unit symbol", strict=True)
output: 28.4 mm
